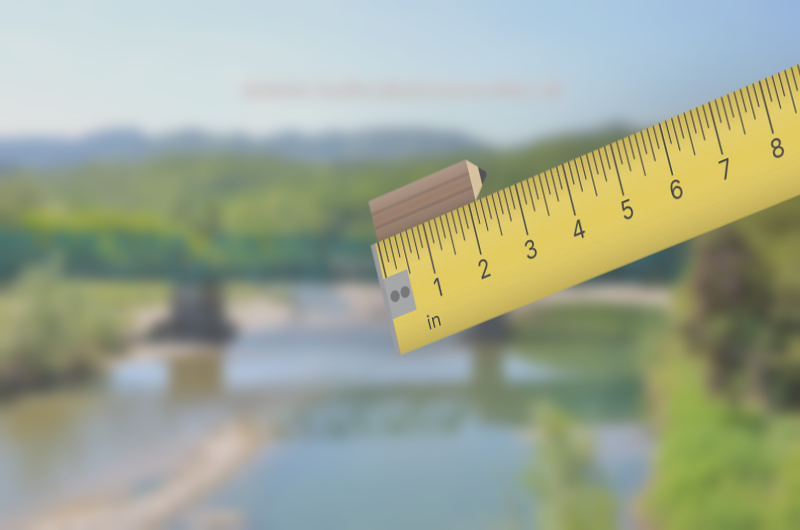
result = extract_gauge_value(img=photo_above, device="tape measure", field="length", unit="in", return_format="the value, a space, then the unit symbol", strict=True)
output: 2.5 in
